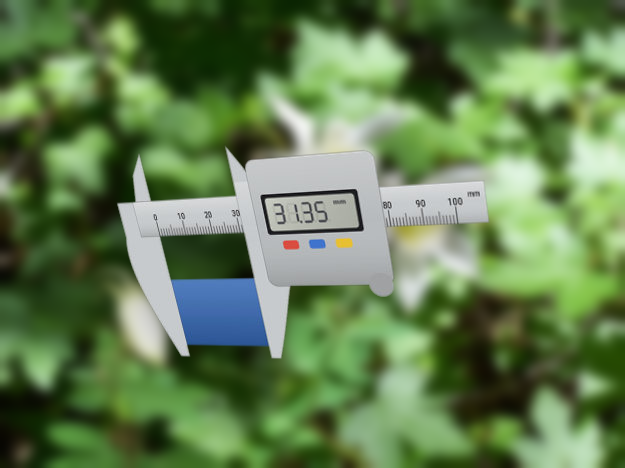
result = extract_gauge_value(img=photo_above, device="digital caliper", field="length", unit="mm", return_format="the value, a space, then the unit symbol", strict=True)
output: 31.35 mm
